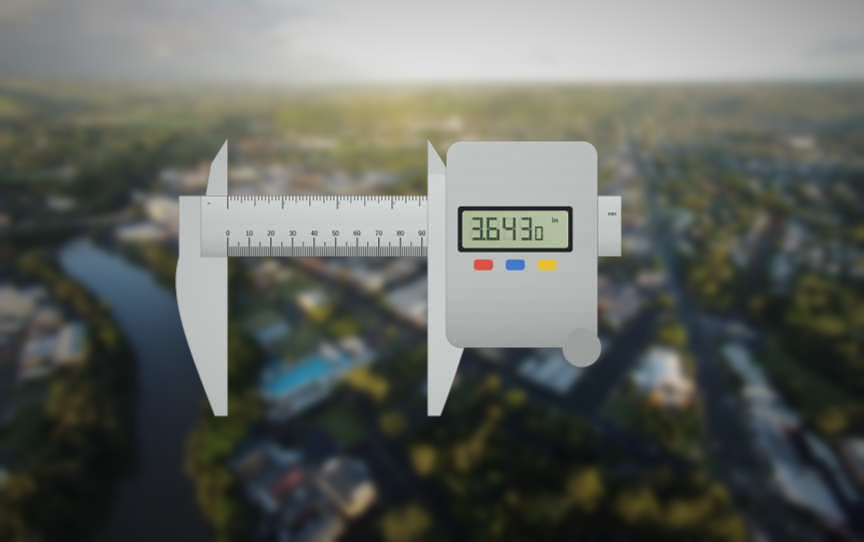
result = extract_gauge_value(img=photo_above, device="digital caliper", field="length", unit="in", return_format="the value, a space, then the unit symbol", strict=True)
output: 3.6430 in
